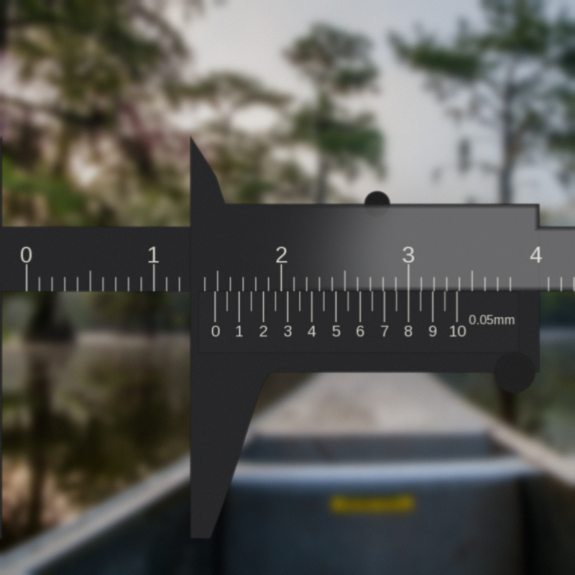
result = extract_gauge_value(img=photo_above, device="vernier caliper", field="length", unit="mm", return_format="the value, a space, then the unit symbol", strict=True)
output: 14.8 mm
